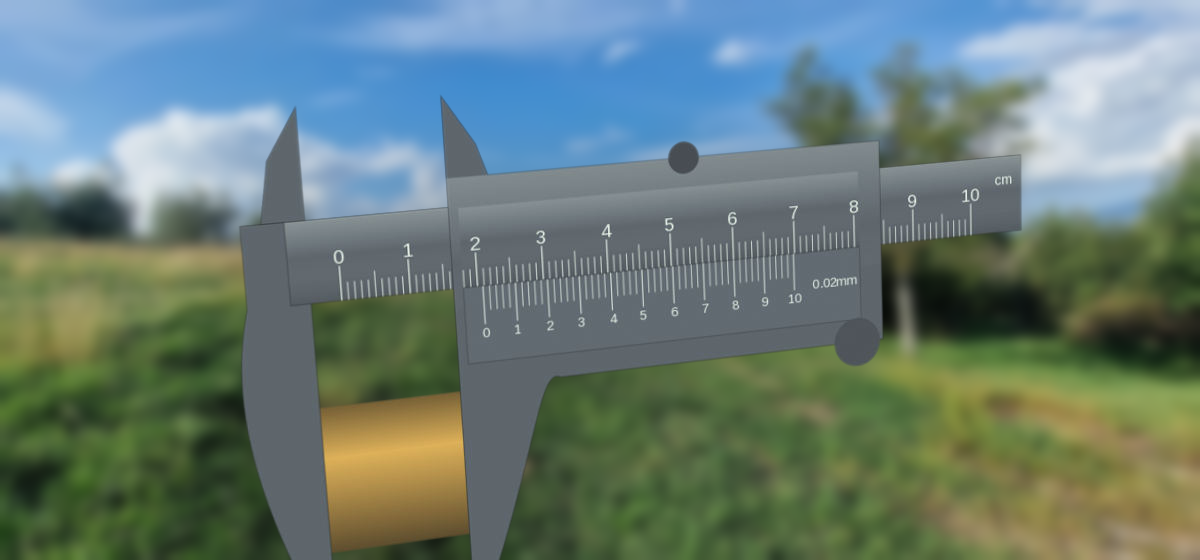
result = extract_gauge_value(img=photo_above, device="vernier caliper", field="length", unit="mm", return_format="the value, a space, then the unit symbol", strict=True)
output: 20.8 mm
